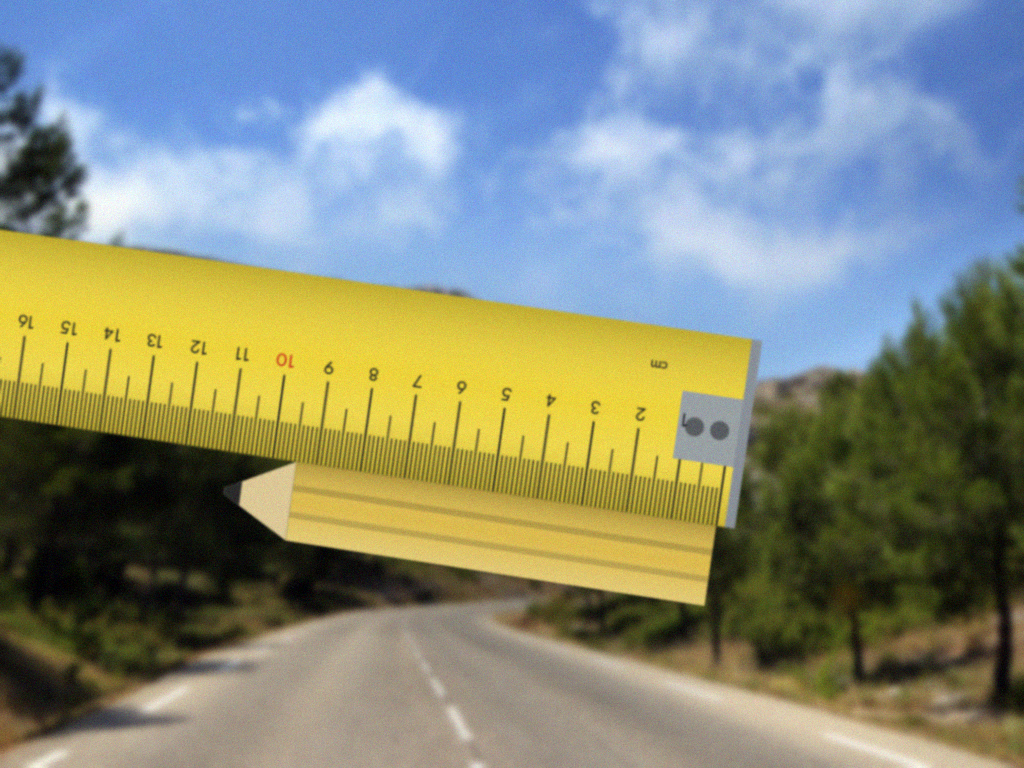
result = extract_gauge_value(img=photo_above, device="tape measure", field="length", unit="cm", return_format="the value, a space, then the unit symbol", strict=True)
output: 11 cm
